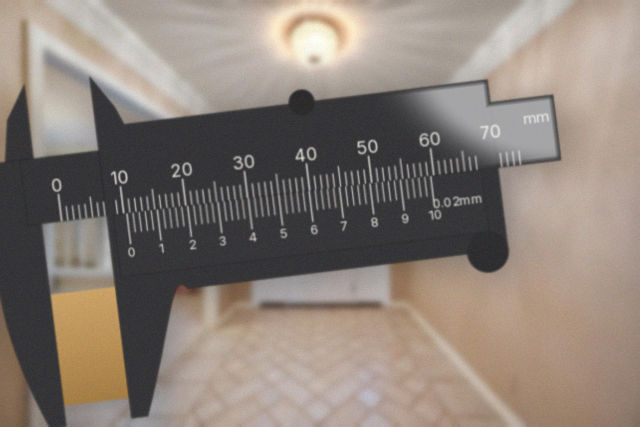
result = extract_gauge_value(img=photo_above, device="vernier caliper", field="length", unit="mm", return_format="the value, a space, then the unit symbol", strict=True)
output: 10.5 mm
